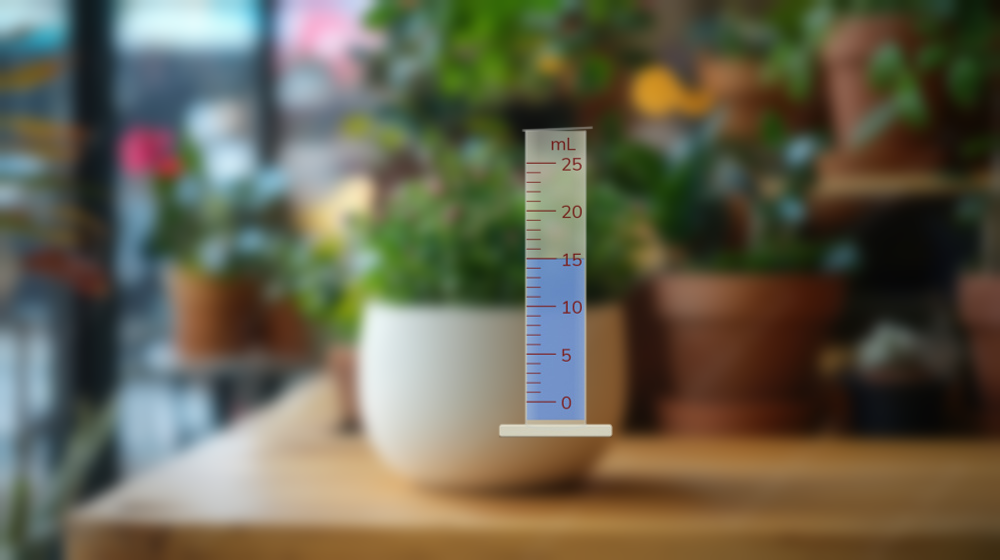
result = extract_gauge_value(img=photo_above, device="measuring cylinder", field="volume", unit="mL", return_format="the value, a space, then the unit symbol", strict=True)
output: 15 mL
